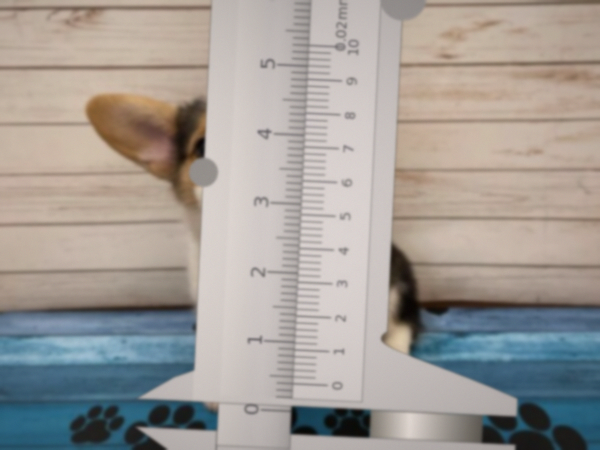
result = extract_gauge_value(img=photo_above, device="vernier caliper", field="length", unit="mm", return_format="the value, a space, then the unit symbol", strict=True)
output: 4.0 mm
